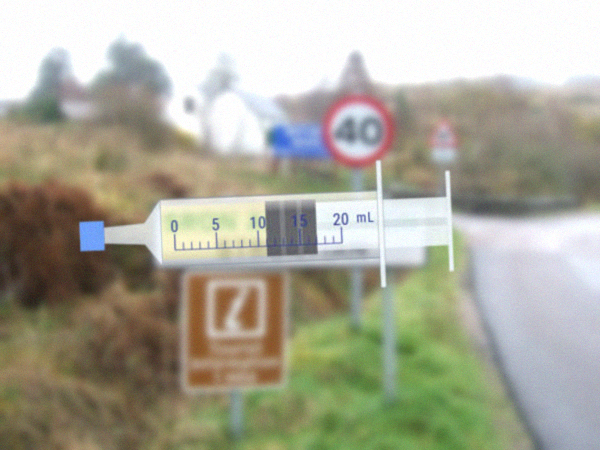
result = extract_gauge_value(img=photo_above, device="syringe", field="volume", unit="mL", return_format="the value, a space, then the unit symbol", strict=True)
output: 11 mL
